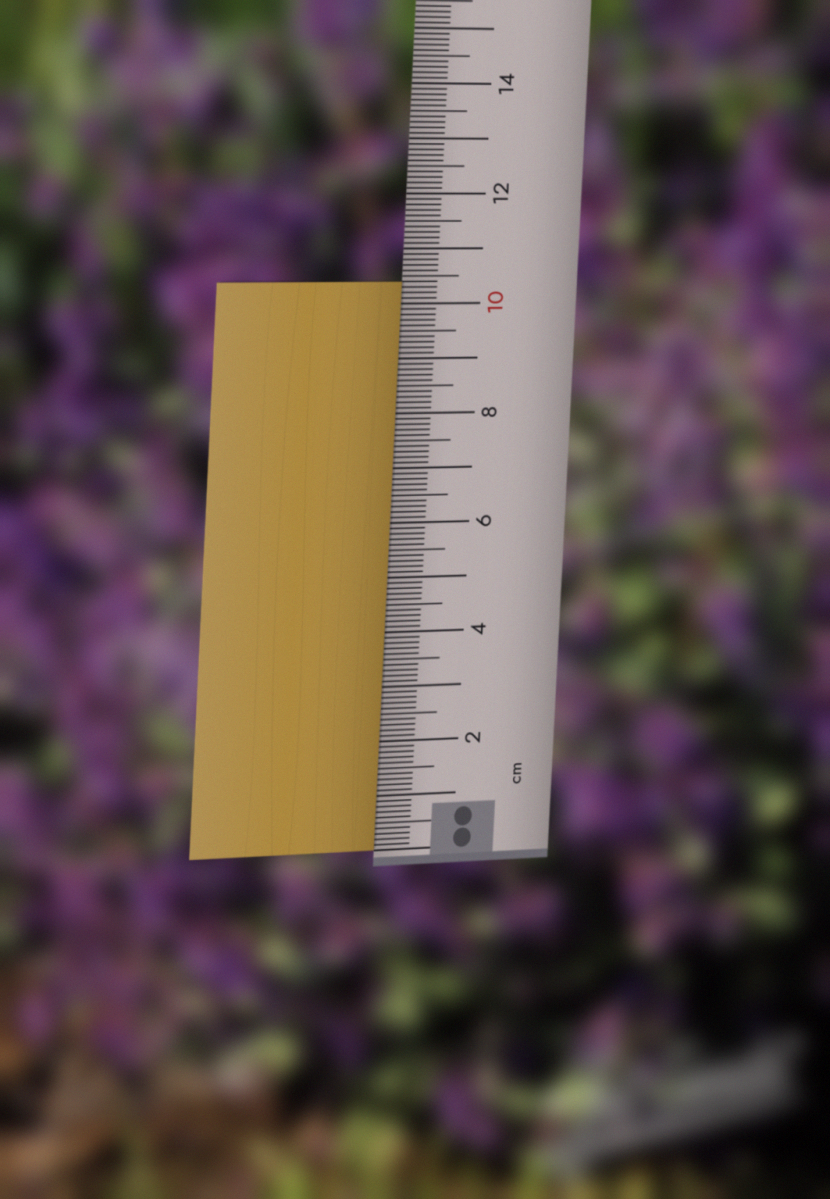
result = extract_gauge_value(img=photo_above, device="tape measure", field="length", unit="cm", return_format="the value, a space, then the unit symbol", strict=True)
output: 10.4 cm
